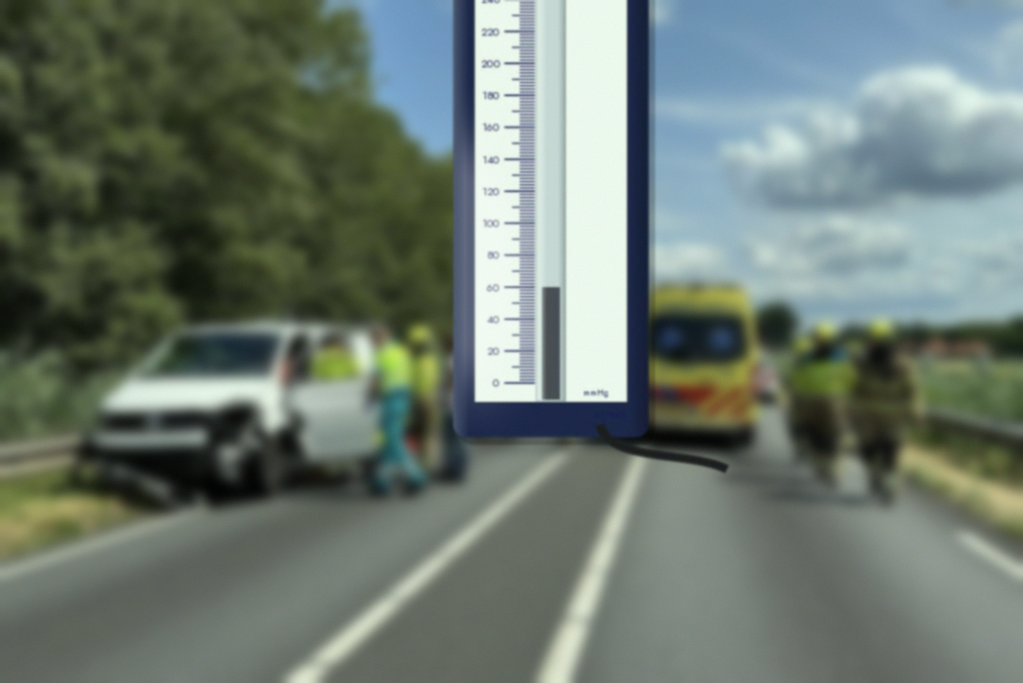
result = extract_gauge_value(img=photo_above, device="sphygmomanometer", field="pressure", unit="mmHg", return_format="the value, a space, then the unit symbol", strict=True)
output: 60 mmHg
